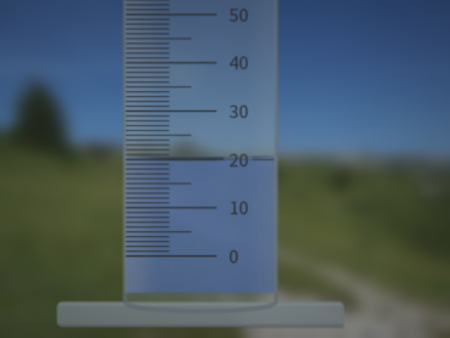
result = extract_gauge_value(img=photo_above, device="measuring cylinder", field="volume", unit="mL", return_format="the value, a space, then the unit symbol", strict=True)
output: 20 mL
